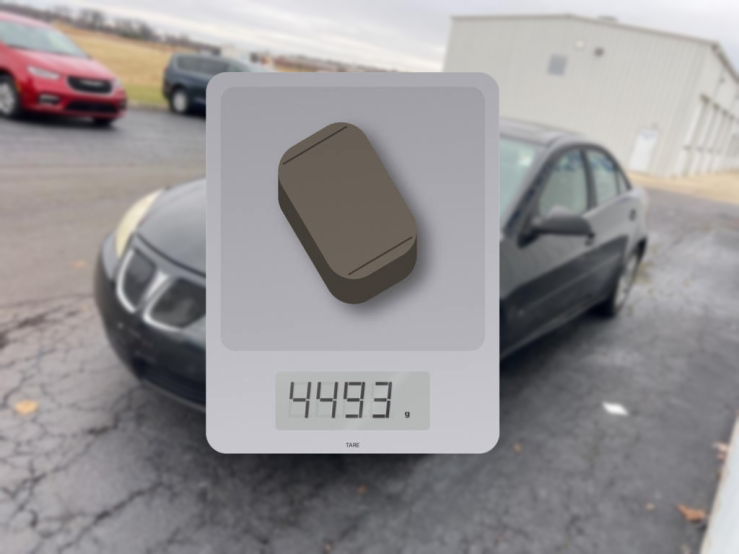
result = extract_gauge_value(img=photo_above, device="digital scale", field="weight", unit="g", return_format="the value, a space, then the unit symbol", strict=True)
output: 4493 g
